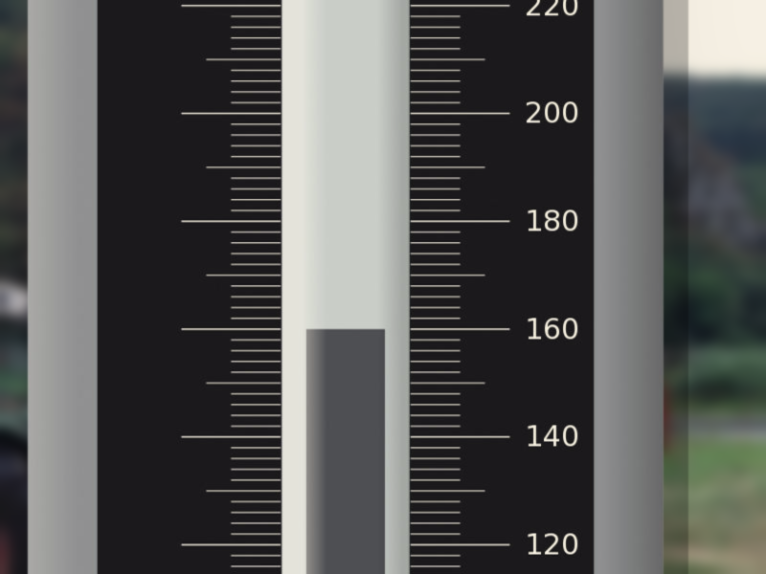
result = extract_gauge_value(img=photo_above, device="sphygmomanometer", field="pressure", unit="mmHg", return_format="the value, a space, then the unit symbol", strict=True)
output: 160 mmHg
